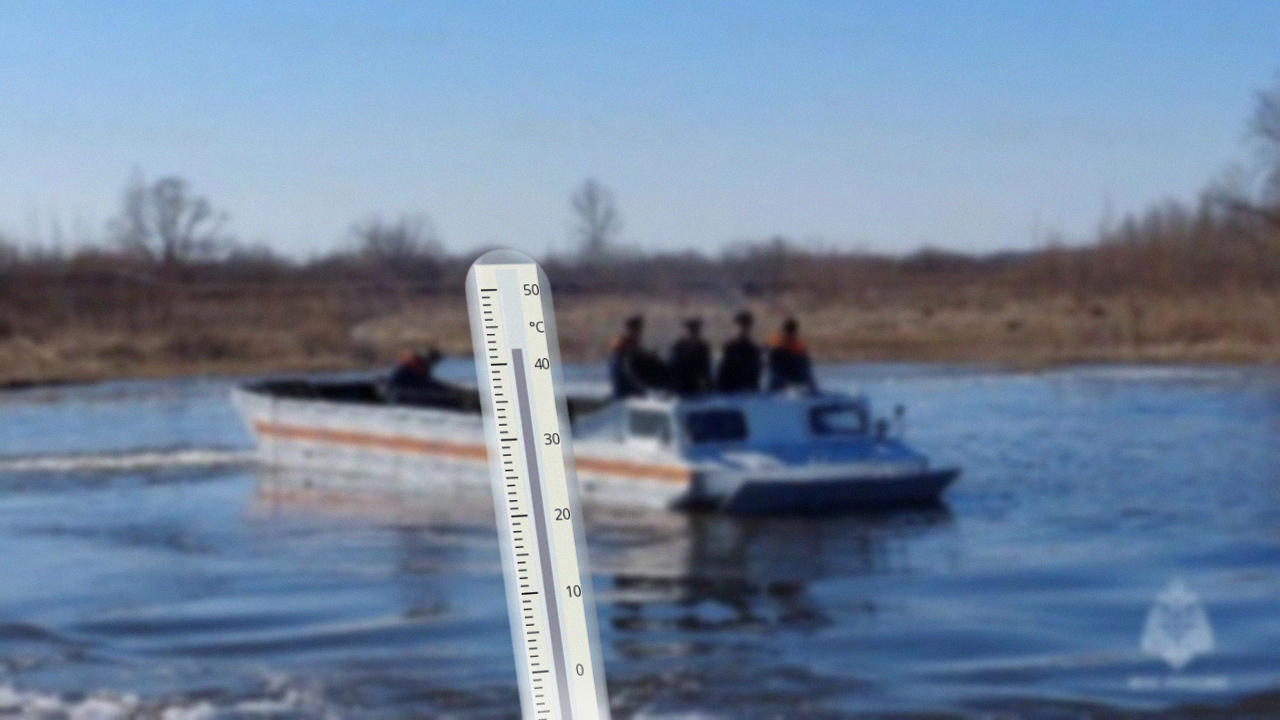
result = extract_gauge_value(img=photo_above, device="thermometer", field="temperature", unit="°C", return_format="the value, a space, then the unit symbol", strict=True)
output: 42 °C
